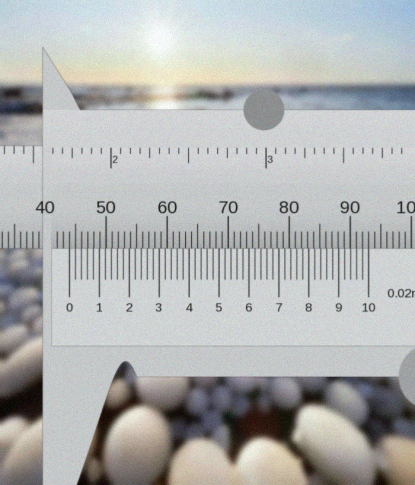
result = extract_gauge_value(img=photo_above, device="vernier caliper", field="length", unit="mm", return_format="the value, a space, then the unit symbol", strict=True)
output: 44.0 mm
